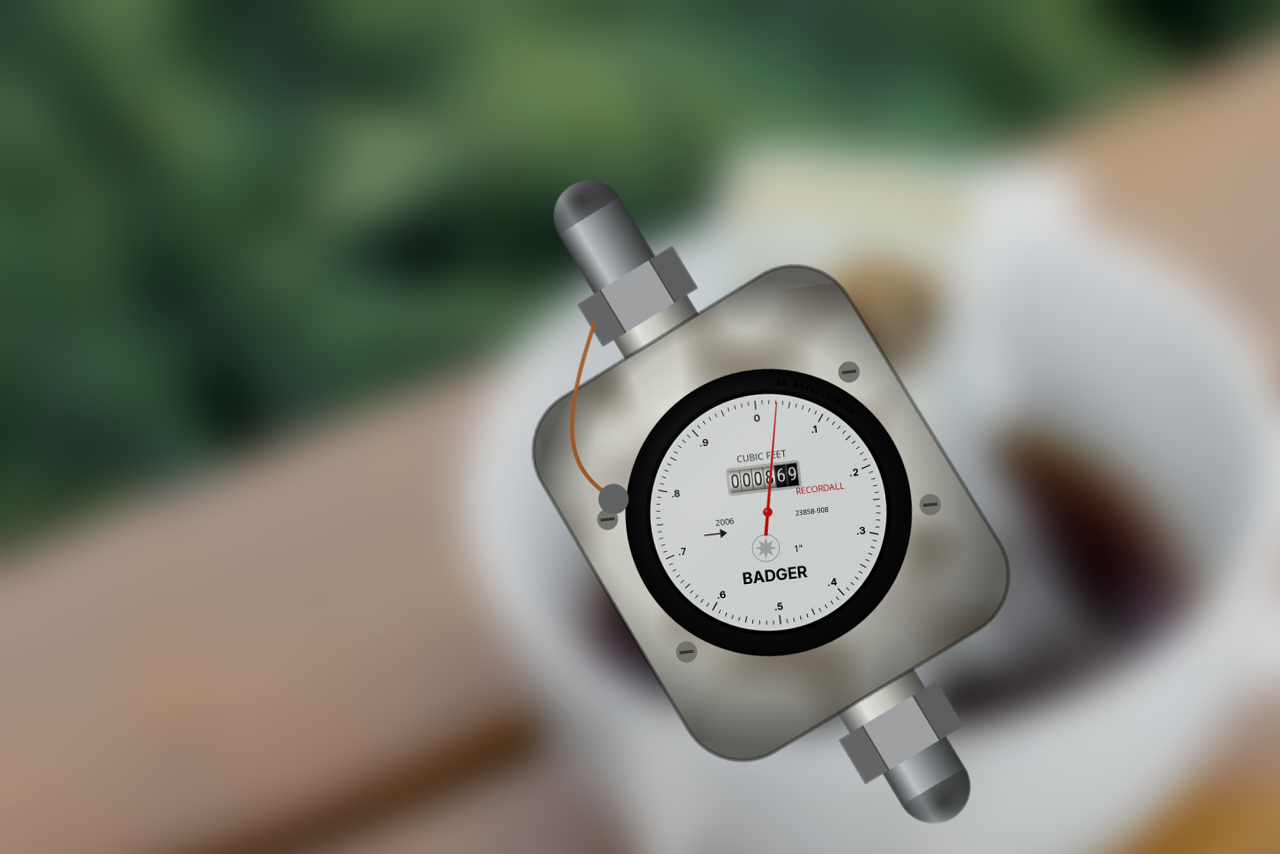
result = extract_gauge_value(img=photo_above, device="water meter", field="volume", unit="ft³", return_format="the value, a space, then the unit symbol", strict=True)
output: 869.03 ft³
